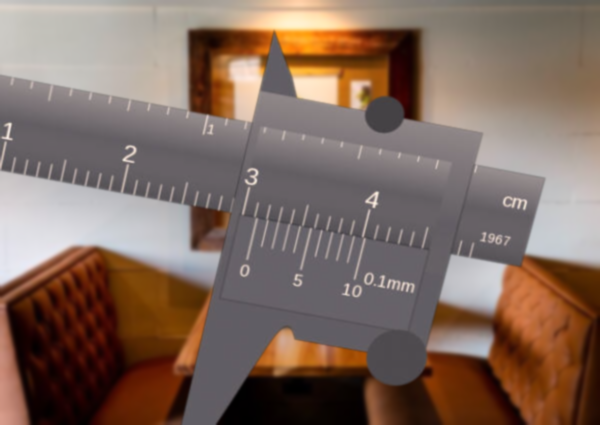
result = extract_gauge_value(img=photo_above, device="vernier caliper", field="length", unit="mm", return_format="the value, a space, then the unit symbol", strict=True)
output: 31.2 mm
